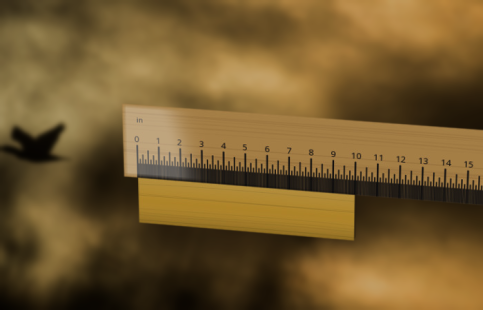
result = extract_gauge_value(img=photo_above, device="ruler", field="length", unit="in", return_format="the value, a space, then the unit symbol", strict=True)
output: 10 in
